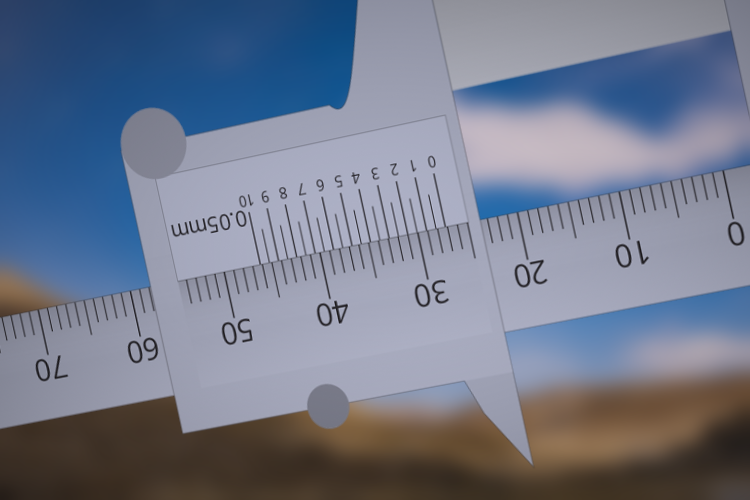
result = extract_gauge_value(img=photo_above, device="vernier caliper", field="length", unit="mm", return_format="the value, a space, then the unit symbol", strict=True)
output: 27.2 mm
